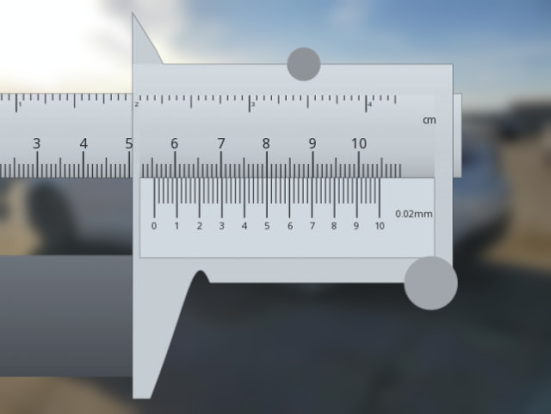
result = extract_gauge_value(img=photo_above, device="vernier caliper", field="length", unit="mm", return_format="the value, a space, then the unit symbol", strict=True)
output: 55.5 mm
